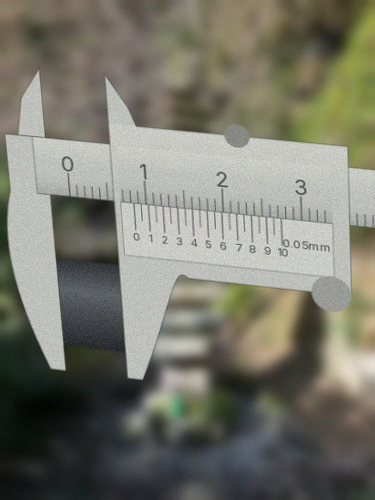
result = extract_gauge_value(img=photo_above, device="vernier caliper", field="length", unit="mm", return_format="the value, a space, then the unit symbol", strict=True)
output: 8.4 mm
